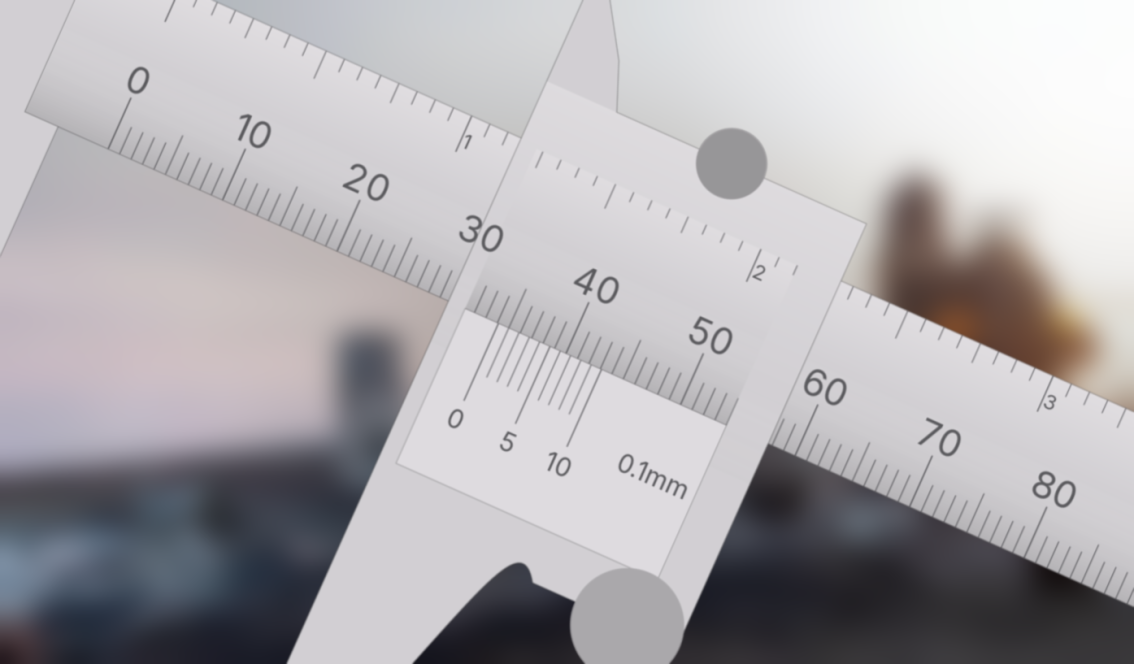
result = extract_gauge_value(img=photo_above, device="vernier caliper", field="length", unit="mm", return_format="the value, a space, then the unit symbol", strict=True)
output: 34.1 mm
